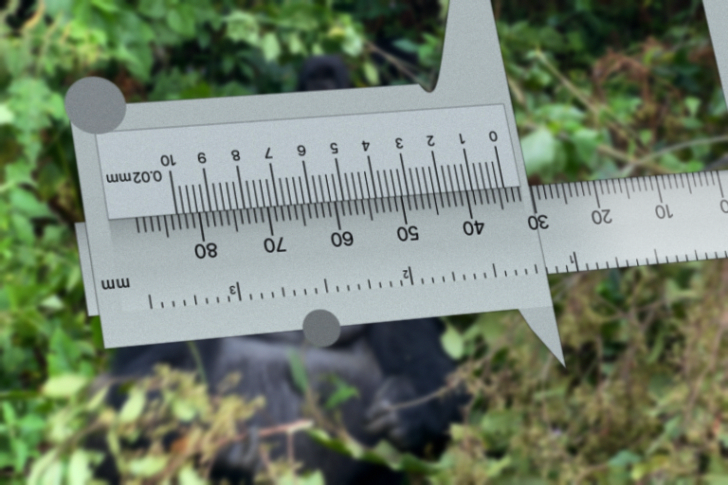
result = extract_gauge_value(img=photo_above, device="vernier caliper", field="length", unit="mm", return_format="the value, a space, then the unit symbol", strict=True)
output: 34.2 mm
